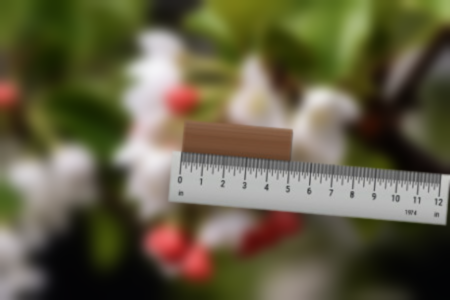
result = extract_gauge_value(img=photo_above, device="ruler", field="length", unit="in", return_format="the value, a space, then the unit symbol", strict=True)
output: 5 in
